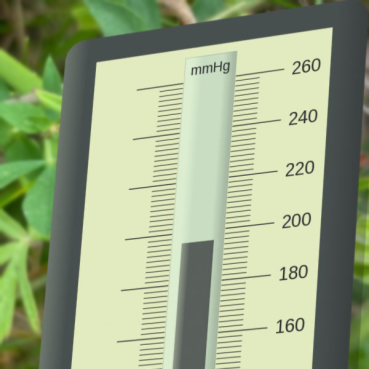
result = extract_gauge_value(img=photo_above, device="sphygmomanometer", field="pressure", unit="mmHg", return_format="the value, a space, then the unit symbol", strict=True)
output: 196 mmHg
